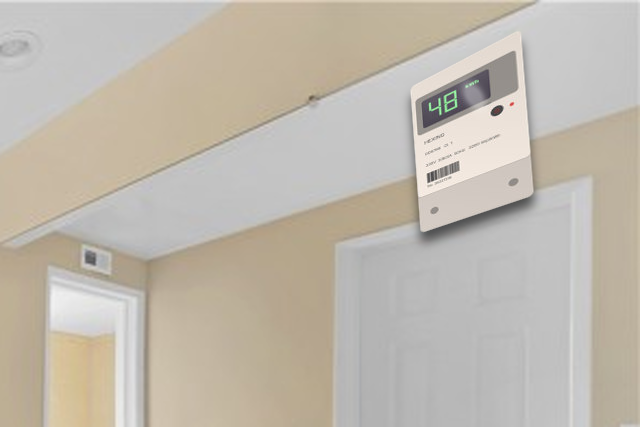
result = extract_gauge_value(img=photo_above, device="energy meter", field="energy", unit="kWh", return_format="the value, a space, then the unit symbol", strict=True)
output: 48 kWh
